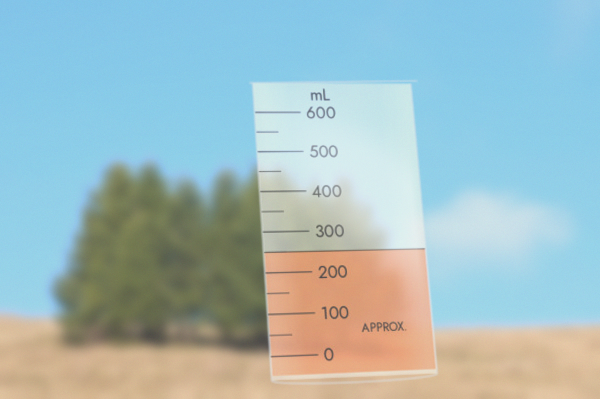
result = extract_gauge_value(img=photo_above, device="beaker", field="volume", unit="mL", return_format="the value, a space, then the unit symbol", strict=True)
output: 250 mL
